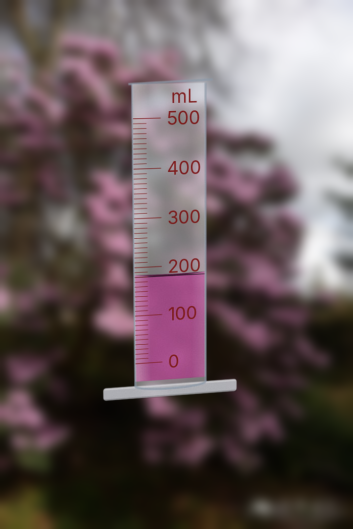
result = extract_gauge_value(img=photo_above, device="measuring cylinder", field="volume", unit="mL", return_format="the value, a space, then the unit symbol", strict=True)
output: 180 mL
